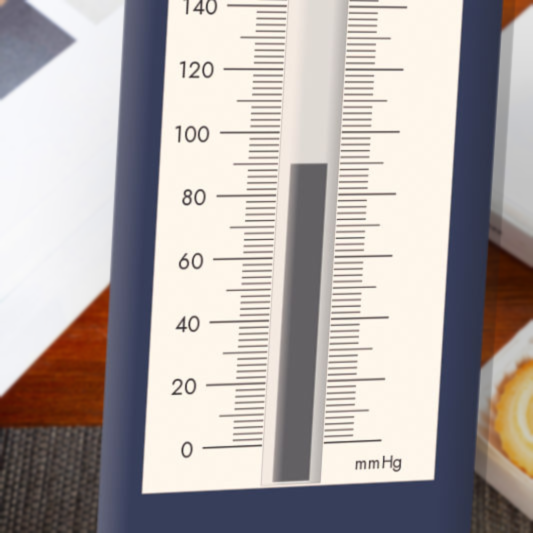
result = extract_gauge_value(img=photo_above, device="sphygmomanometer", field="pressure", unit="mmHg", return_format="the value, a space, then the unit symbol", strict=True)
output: 90 mmHg
